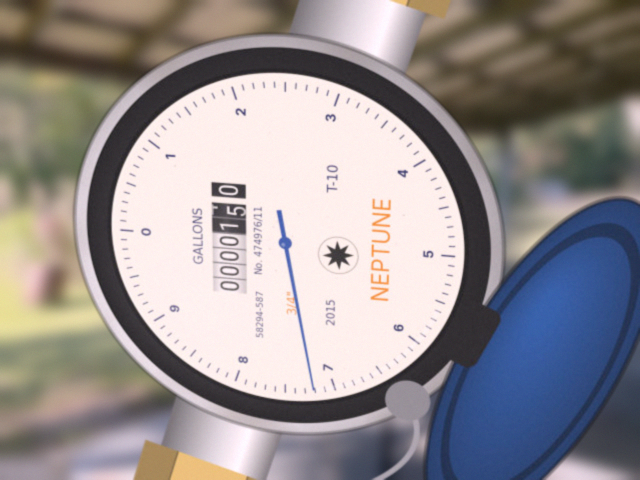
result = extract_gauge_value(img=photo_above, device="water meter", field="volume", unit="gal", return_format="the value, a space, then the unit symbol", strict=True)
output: 147.2 gal
